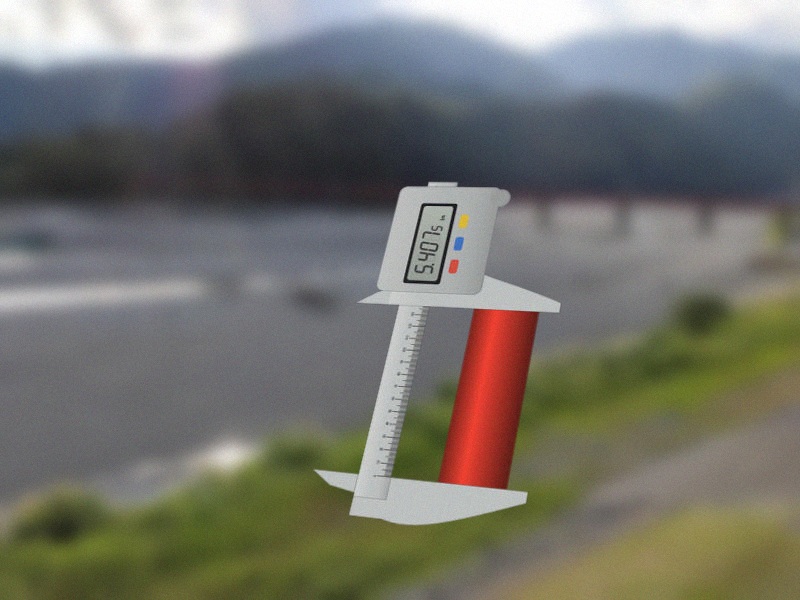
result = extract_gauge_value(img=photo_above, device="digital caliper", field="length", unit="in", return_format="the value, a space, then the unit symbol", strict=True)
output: 5.4075 in
